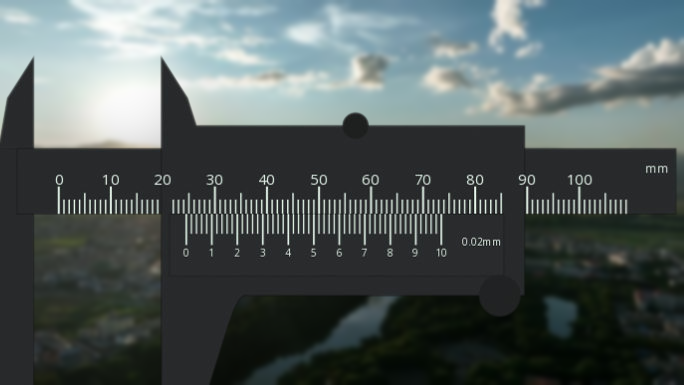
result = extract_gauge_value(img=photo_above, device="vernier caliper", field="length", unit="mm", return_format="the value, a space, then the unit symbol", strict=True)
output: 24.5 mm
